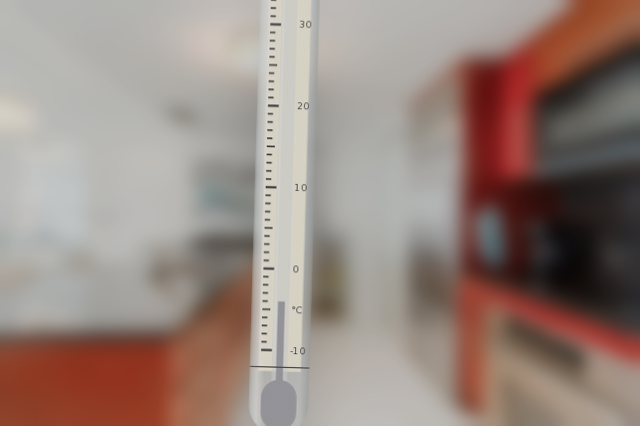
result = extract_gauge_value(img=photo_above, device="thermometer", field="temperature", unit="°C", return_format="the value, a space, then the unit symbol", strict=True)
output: -4 °C
